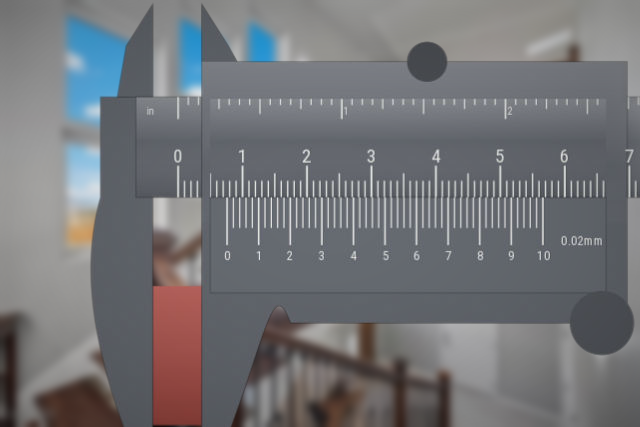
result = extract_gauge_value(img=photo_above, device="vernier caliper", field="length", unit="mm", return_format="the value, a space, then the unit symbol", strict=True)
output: 7.6 mm
